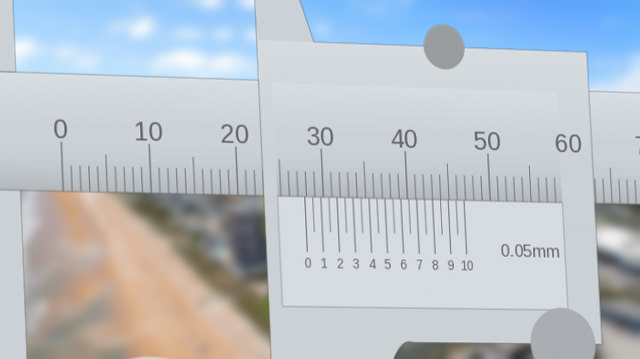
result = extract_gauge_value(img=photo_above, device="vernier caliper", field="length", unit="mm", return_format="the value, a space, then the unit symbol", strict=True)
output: 27.8 mm
